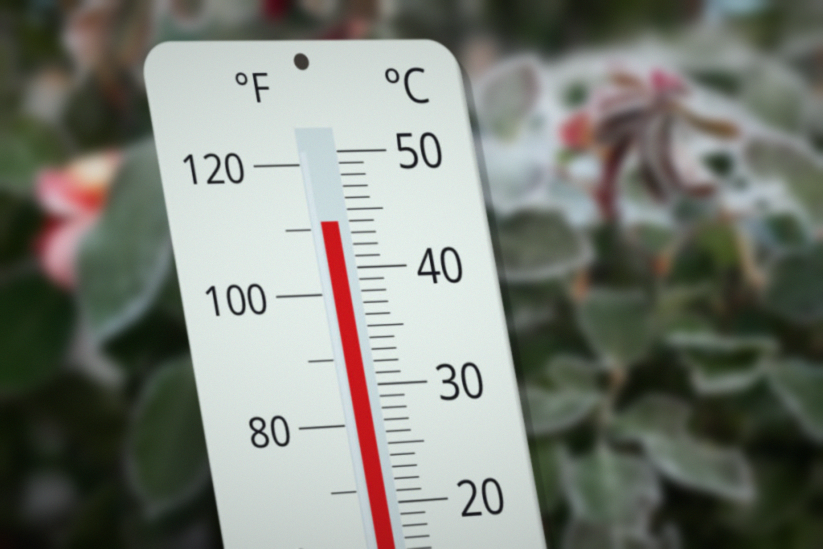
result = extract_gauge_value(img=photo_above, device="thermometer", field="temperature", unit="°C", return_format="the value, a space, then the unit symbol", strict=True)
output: 44 °C
